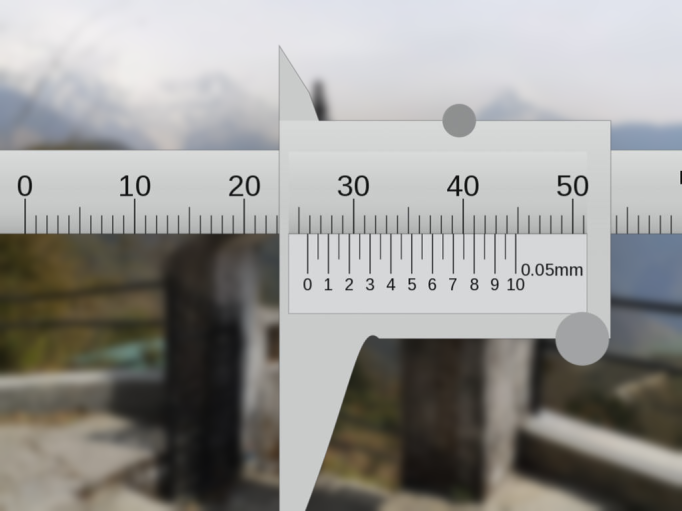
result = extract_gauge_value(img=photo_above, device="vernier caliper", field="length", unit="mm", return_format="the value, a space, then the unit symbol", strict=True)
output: 25.8 mm
